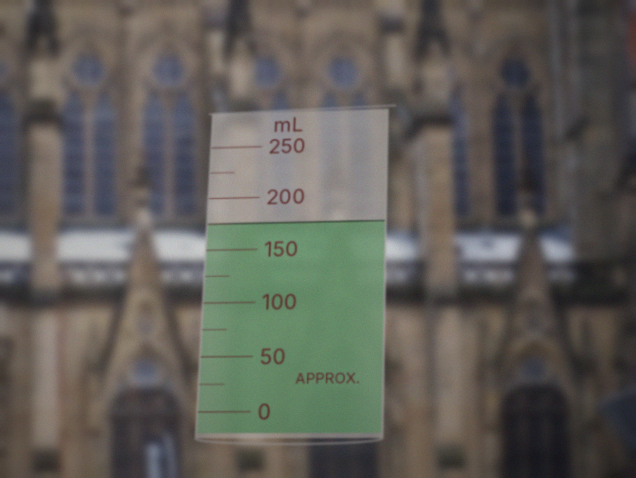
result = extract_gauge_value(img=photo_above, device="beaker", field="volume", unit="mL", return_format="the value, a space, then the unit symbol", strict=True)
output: 175 mL
